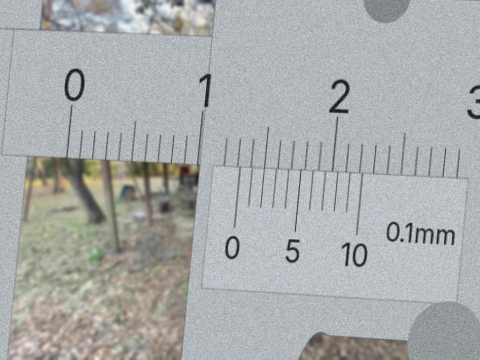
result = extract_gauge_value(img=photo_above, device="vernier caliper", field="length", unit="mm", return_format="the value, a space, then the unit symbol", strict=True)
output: 13.2 mm
